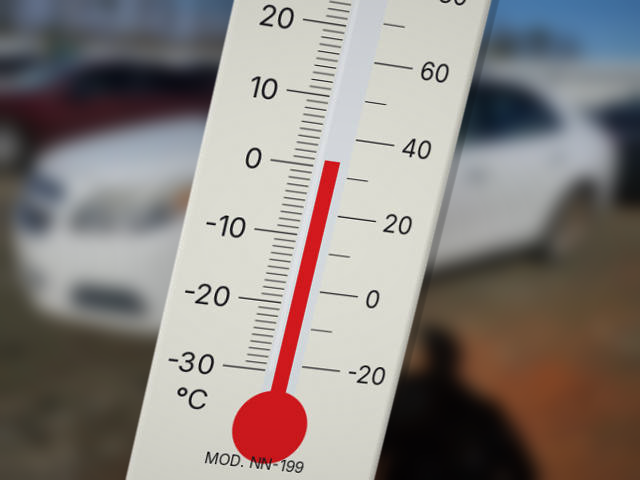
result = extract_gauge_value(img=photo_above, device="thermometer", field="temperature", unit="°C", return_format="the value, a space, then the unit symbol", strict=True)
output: 1 °C
